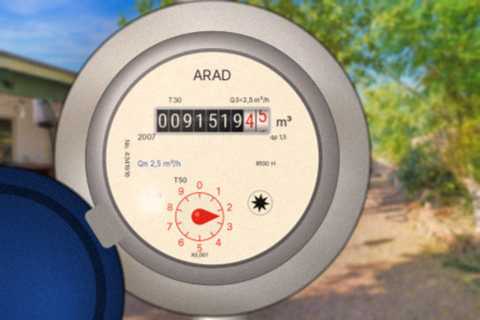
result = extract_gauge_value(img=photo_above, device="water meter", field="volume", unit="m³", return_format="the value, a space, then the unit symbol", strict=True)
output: 91519.452 m³
